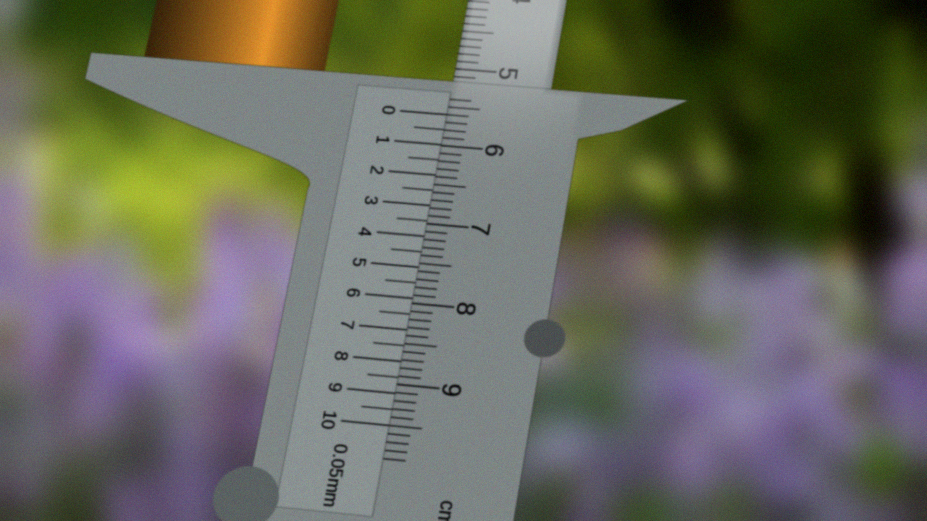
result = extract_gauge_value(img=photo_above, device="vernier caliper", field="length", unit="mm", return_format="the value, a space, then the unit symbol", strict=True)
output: 56.0 mm
